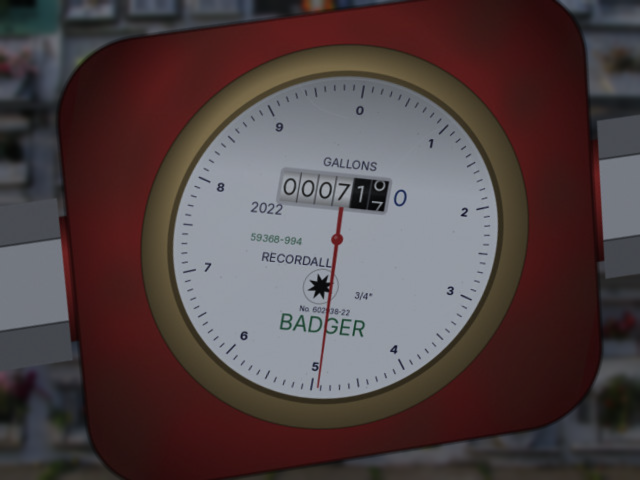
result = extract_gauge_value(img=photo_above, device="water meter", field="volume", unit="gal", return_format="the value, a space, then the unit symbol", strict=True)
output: 7164.9 gal
